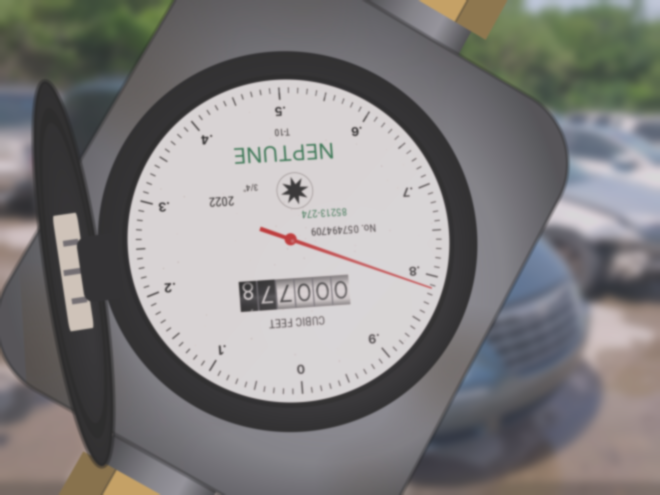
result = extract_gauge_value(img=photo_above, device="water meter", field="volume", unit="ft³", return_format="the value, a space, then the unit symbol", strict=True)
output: 777.81 ft³
